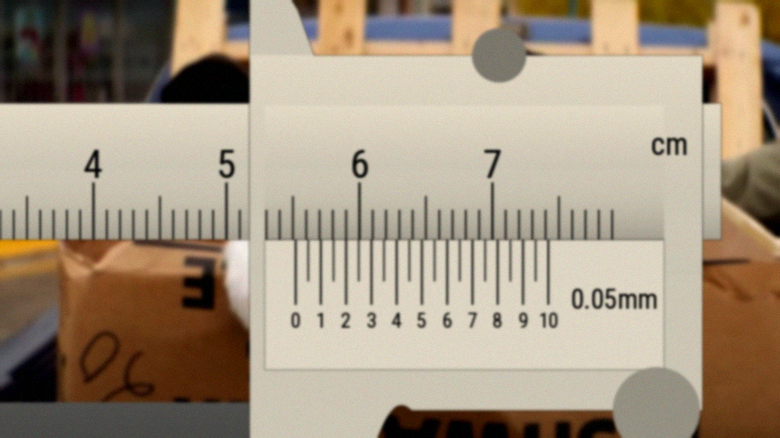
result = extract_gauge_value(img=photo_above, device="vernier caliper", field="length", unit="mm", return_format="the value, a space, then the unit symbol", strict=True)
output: 55.2 mm
